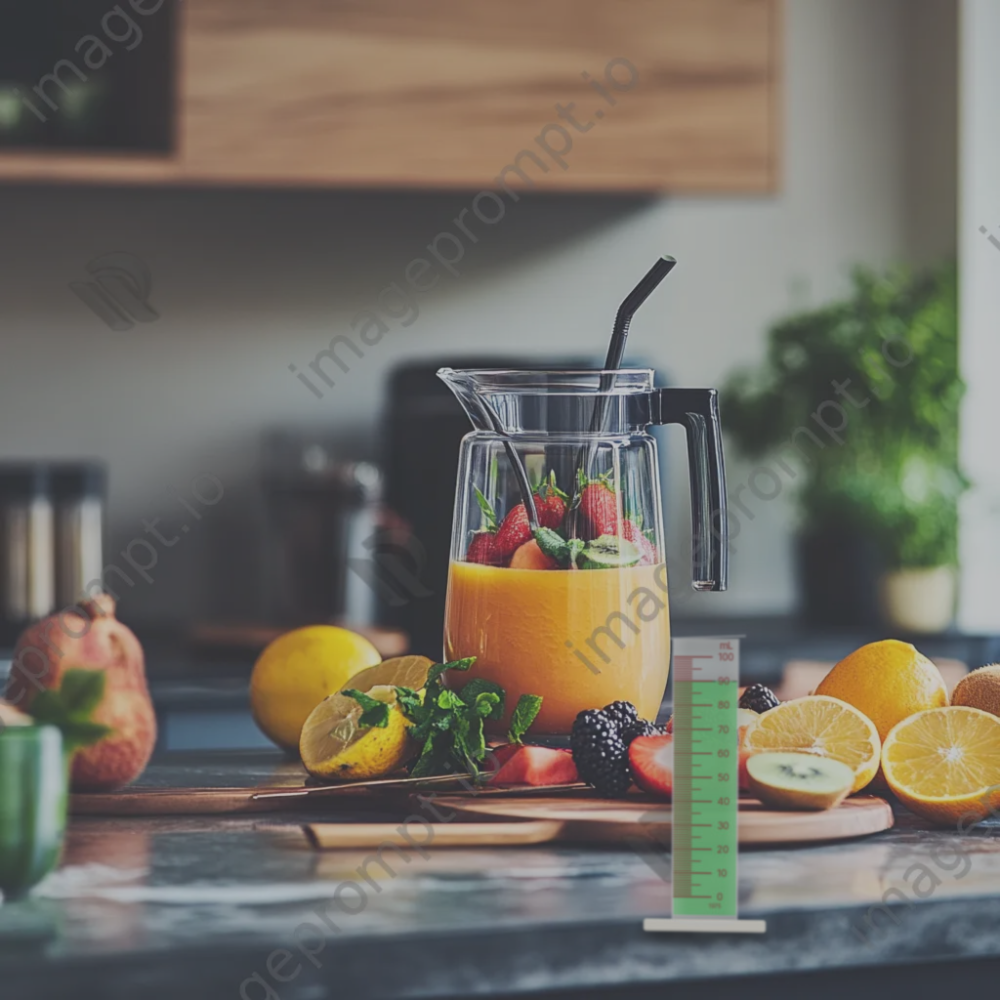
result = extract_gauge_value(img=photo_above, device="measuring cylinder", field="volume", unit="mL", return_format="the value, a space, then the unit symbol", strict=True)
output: 90 mL
